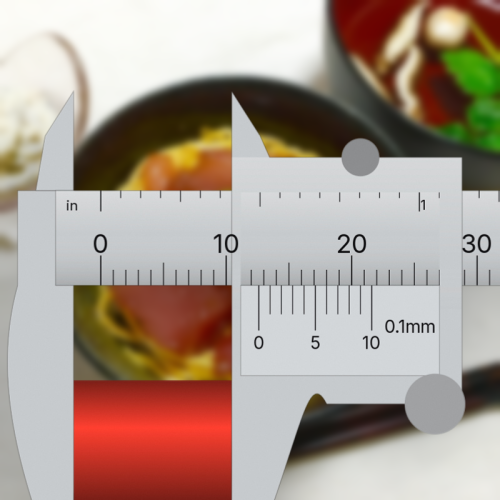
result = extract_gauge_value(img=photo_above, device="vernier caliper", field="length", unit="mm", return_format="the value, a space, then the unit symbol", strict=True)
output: 12.6 mm
